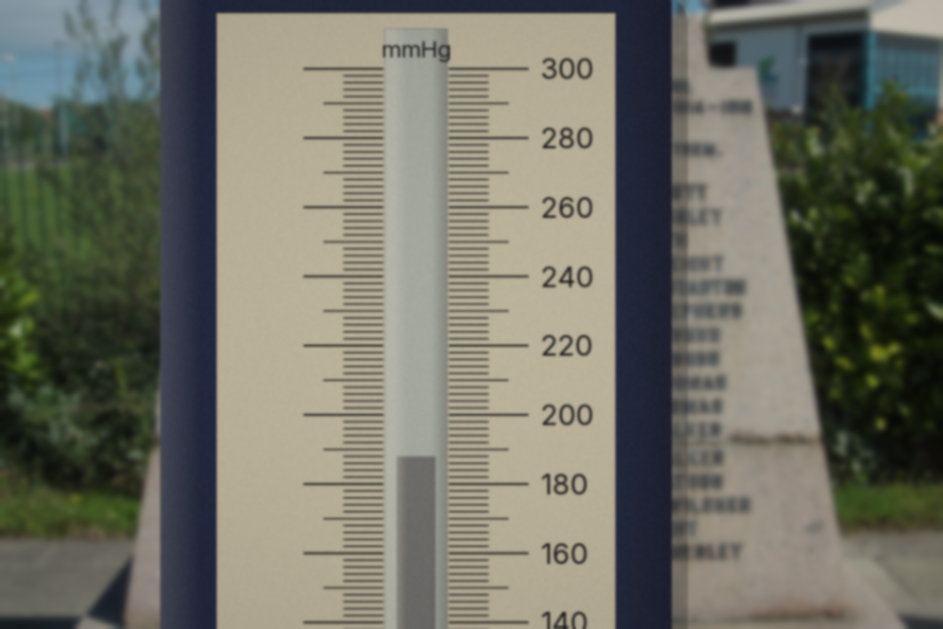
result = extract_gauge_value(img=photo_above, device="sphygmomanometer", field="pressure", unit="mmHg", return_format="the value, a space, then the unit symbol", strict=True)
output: 188 mmHg
